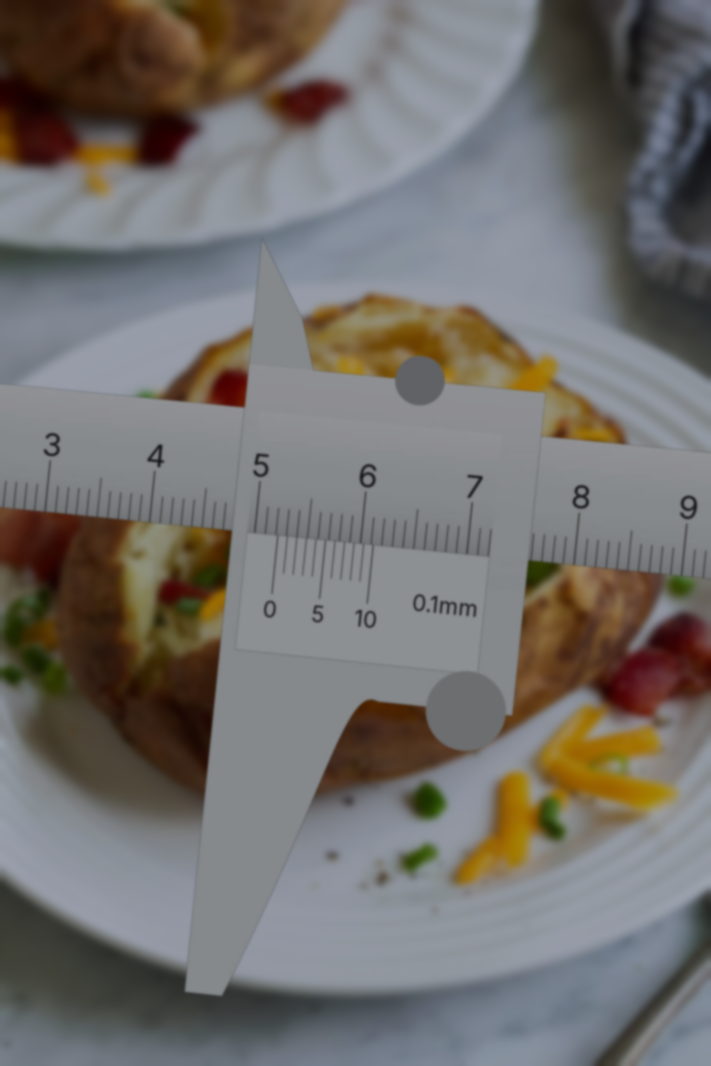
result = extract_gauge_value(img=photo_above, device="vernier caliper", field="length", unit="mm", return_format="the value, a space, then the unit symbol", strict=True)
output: 52.2 mm
